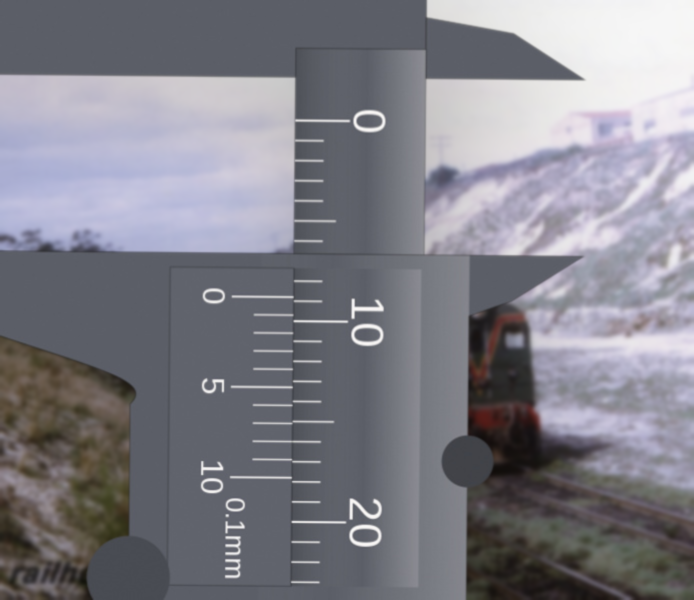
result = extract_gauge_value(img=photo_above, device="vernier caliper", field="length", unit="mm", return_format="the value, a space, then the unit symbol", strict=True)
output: 8.8 mm
